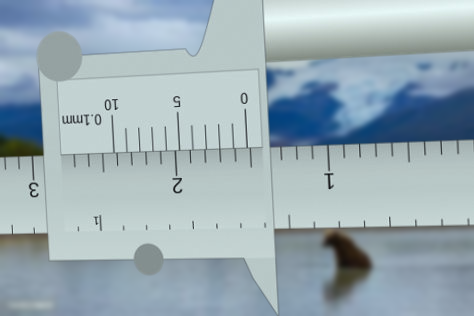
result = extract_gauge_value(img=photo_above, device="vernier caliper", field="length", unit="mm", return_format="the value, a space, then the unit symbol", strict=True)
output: 15.2 mm
